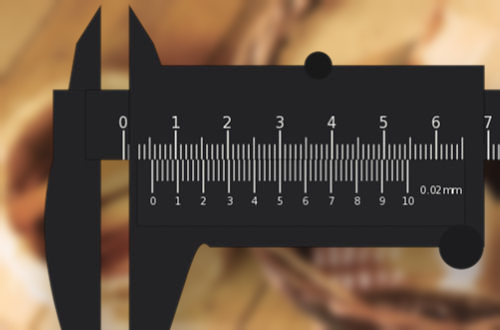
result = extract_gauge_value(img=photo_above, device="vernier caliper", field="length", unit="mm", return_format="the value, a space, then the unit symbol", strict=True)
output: 5.5 mm
